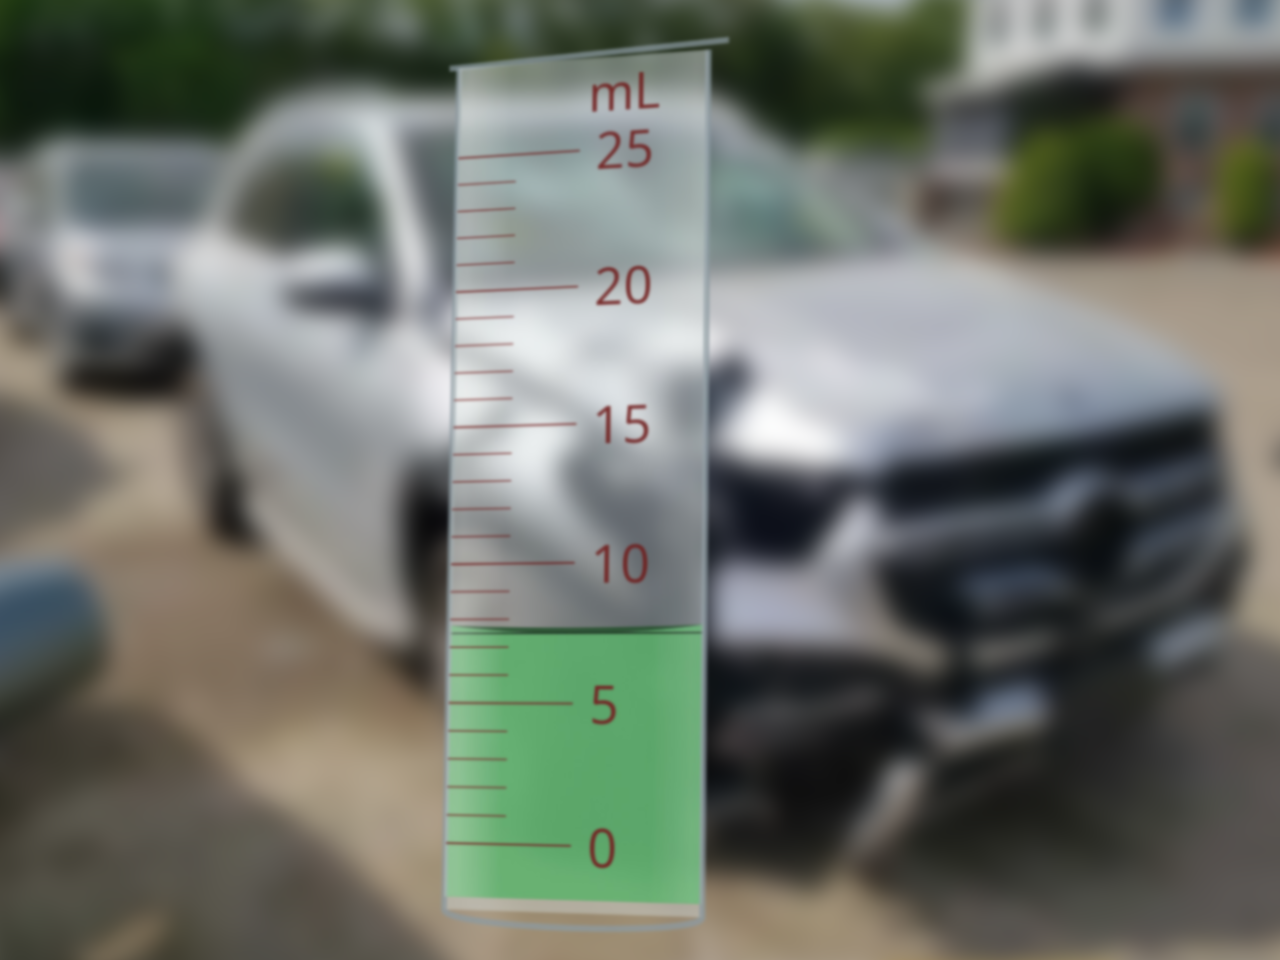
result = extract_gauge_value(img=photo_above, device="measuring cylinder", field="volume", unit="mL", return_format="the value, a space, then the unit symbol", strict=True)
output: 7.5 mL
